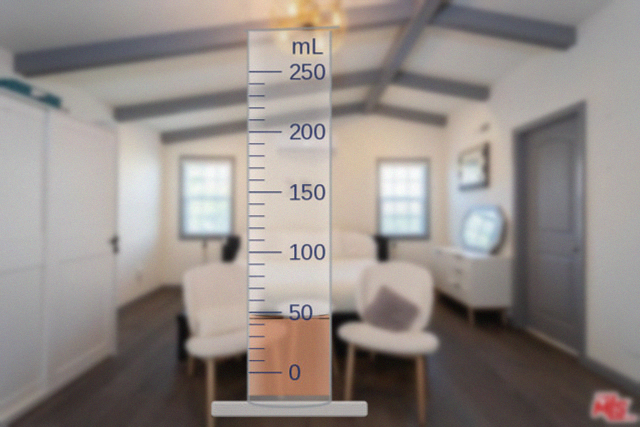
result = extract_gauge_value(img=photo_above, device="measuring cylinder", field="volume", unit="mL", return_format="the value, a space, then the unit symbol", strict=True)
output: 45 mL
